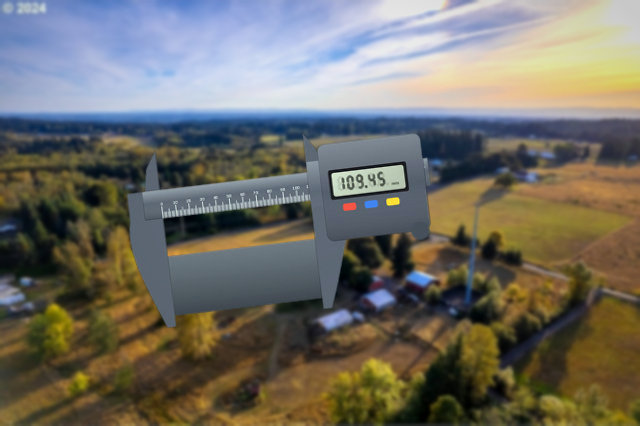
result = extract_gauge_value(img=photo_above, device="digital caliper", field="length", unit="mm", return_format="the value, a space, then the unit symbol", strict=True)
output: 109.45 mm
